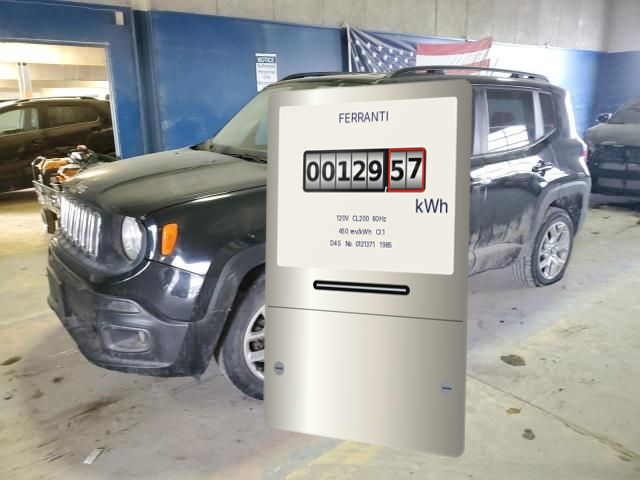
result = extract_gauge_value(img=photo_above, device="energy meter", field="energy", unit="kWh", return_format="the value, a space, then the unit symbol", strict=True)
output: 129.57 kWh
